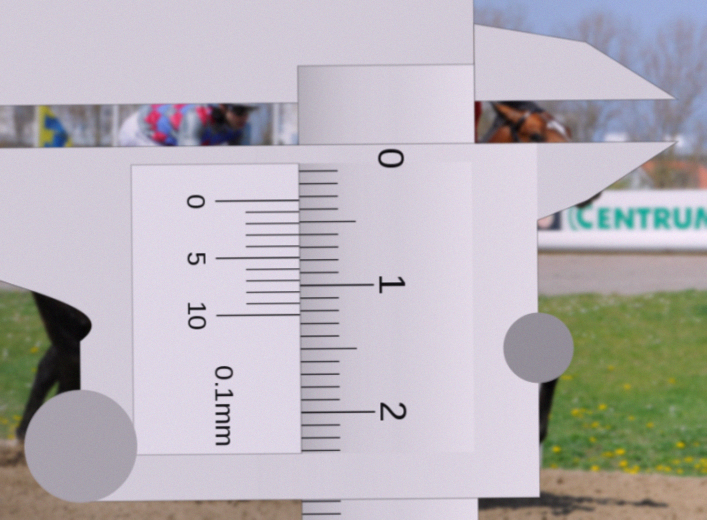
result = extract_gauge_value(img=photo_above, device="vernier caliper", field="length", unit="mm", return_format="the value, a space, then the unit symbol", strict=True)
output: 3.3 mm
